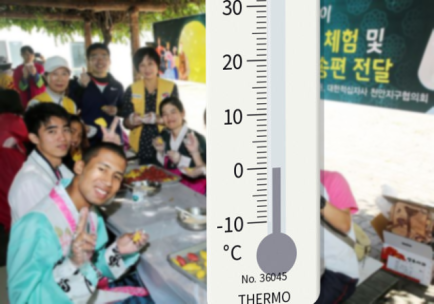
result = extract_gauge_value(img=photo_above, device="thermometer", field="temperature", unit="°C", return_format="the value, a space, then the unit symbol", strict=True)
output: 0 °C
